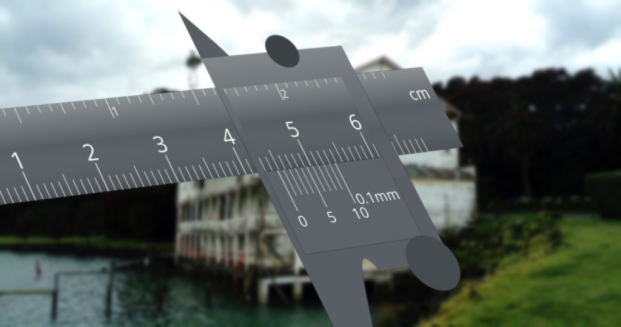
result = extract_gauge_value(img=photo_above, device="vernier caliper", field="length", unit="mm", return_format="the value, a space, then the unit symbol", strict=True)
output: 44.8 mm
